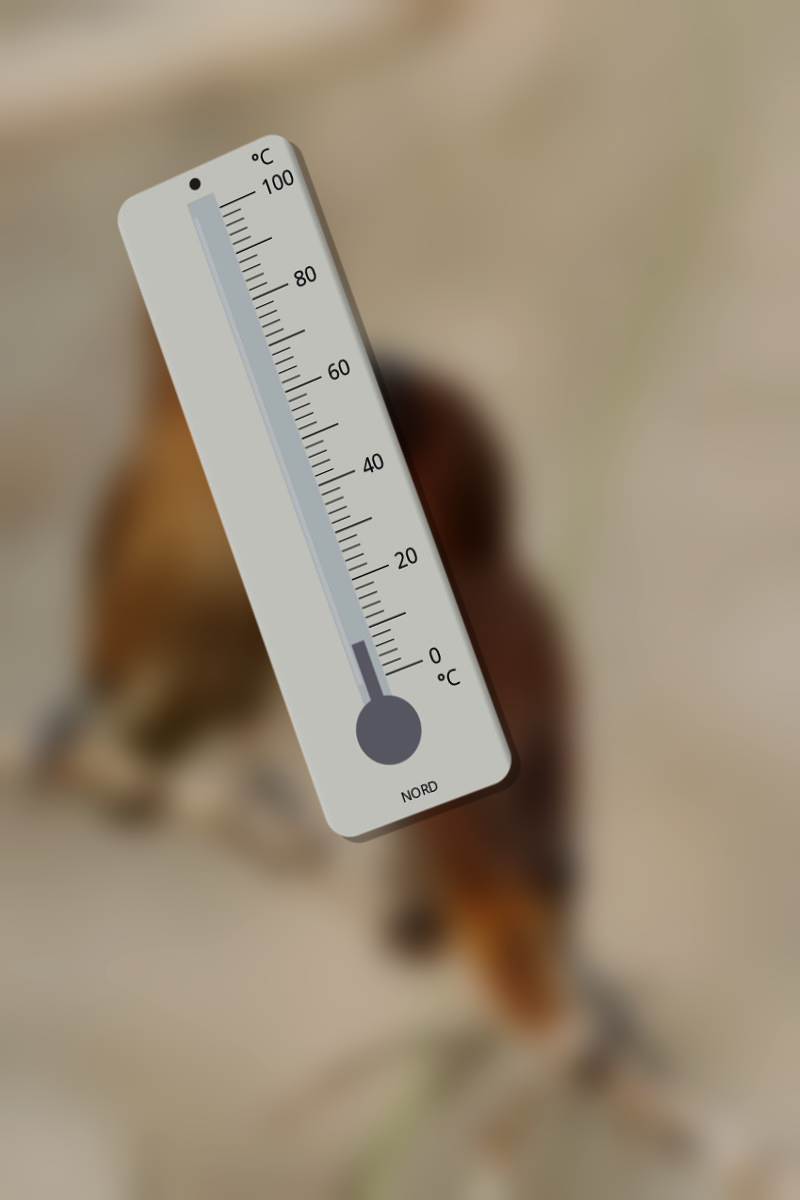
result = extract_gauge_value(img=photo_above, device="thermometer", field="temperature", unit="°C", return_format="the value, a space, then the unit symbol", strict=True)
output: 8 °C
